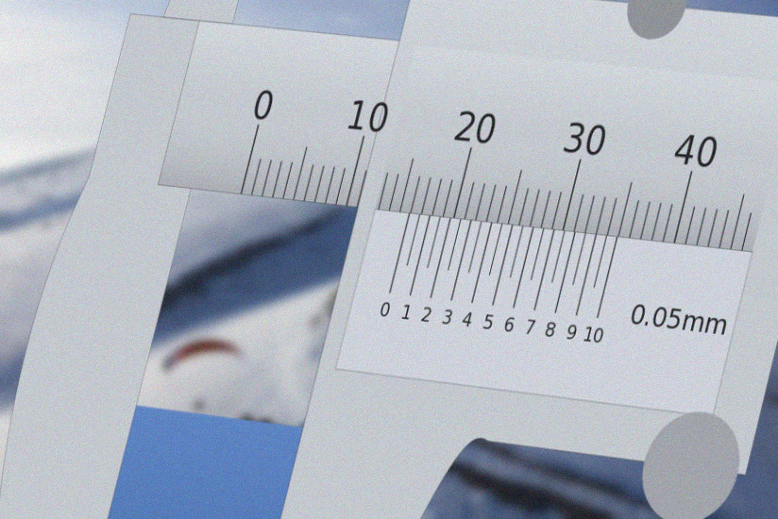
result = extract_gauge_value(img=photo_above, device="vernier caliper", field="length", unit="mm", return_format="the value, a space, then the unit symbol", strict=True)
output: 15.9 mm
